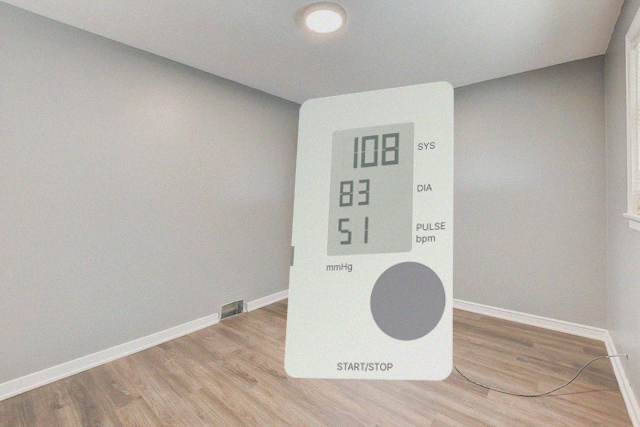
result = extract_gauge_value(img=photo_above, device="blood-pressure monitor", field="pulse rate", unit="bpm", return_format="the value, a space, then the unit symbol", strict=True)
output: 51 bpm
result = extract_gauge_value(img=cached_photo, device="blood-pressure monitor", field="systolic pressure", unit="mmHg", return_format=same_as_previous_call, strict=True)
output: 108 mmHg
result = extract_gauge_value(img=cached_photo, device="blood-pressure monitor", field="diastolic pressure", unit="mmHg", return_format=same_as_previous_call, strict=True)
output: 83 mmHg
